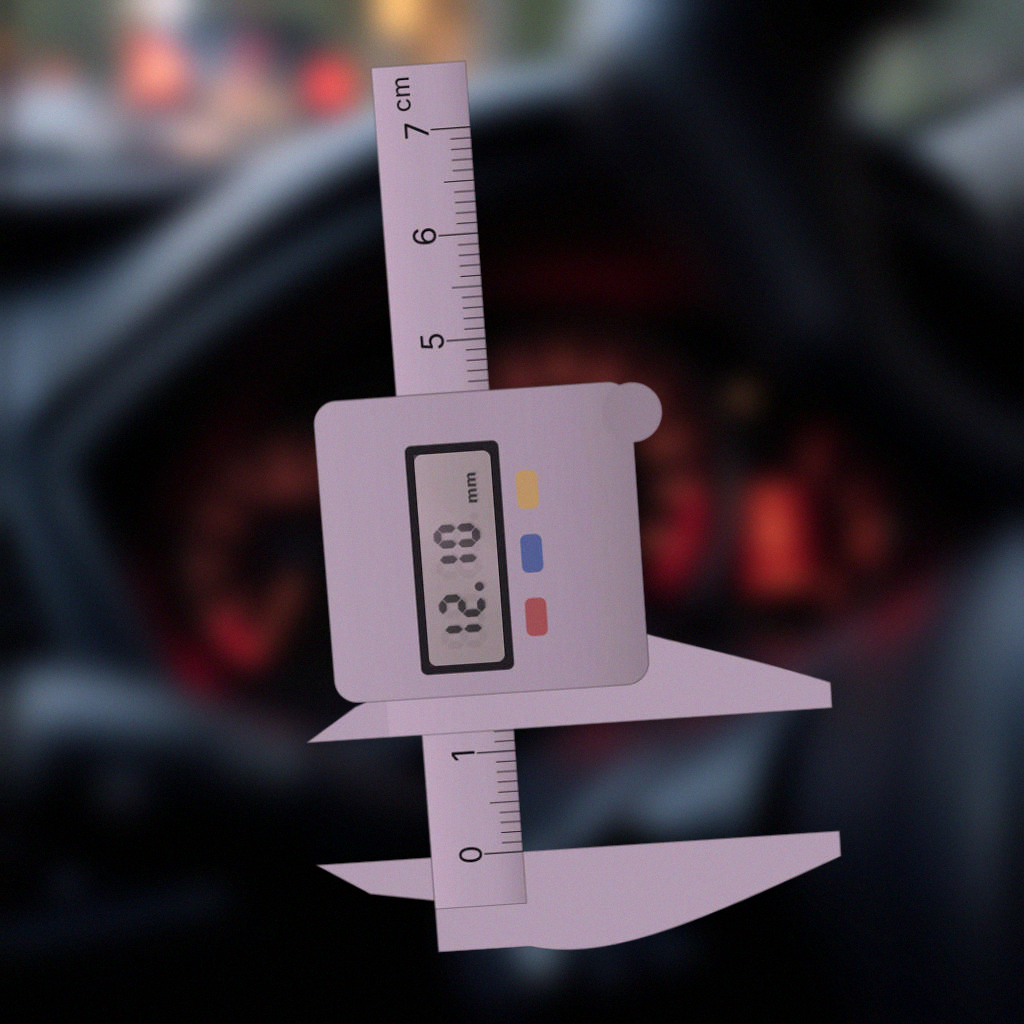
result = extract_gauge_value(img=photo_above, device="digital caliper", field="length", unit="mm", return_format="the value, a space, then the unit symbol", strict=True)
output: 12.10 mm
